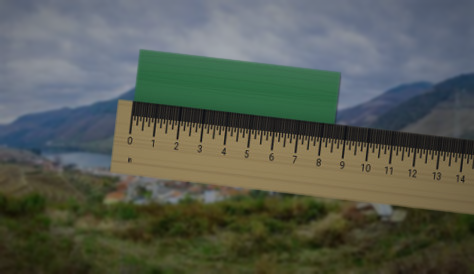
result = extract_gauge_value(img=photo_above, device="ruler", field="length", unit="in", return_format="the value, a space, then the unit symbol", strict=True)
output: 8.5 in
